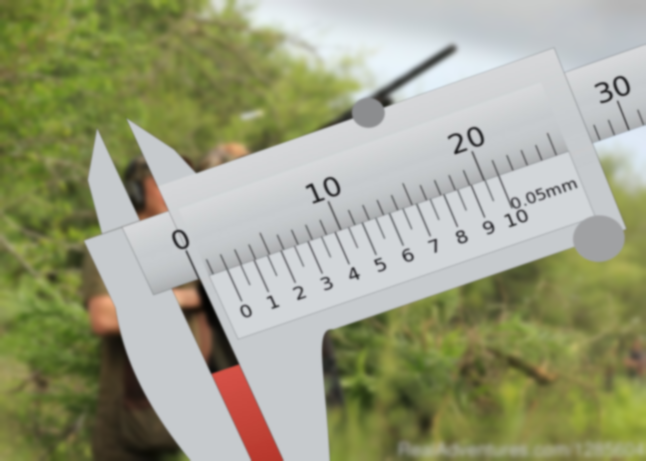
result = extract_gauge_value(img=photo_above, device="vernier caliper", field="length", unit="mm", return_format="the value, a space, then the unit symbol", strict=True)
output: 2.0 mm
